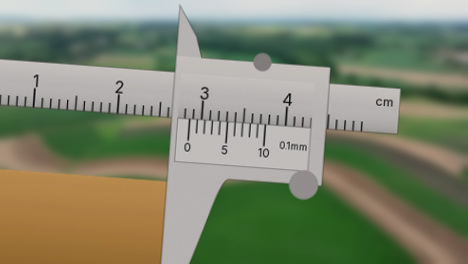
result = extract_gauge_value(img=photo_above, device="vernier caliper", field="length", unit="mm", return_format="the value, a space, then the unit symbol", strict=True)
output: 28.6 mm
